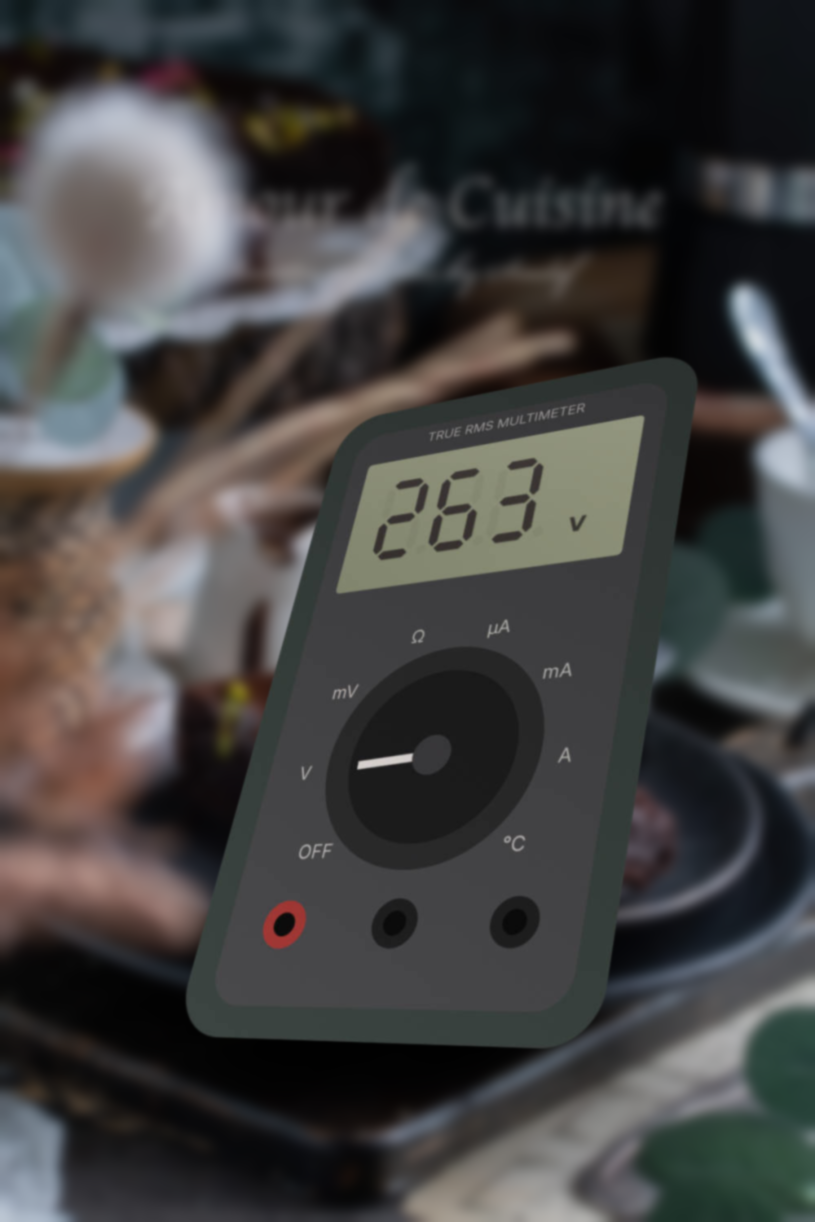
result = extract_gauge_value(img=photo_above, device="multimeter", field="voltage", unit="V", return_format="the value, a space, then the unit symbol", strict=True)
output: 263 V
